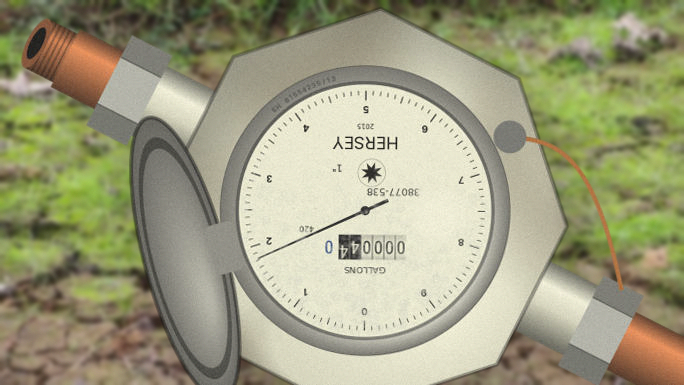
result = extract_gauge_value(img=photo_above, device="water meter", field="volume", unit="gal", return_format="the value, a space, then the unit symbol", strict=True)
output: 441.8 gal
